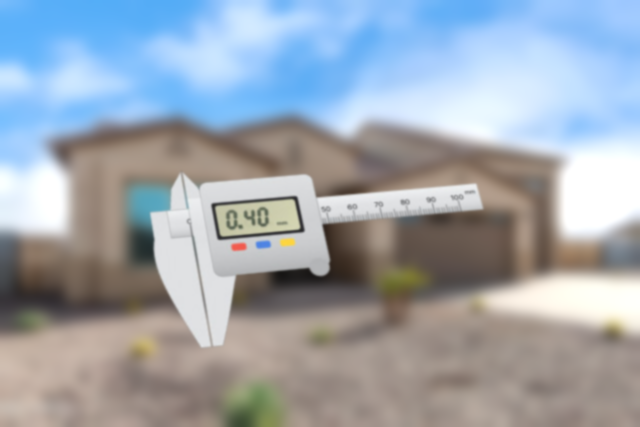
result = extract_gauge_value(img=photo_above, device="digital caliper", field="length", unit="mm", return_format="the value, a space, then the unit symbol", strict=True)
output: 0.40 mm
